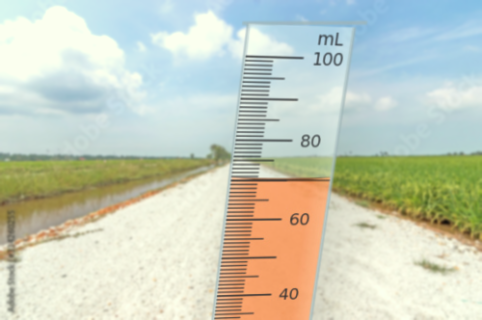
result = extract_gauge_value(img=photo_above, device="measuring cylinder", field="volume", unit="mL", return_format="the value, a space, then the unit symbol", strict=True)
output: 70 mL
